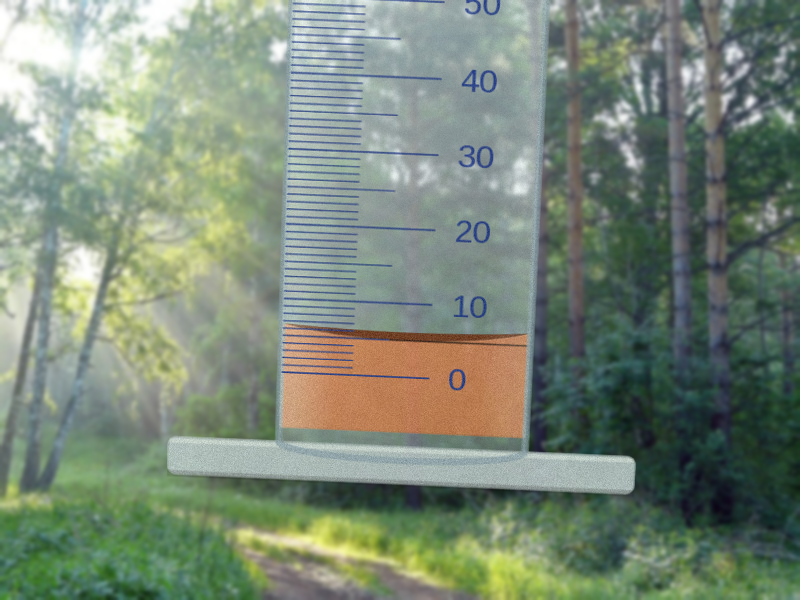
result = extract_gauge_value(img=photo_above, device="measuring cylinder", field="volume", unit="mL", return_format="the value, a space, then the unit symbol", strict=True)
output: 5 mL
